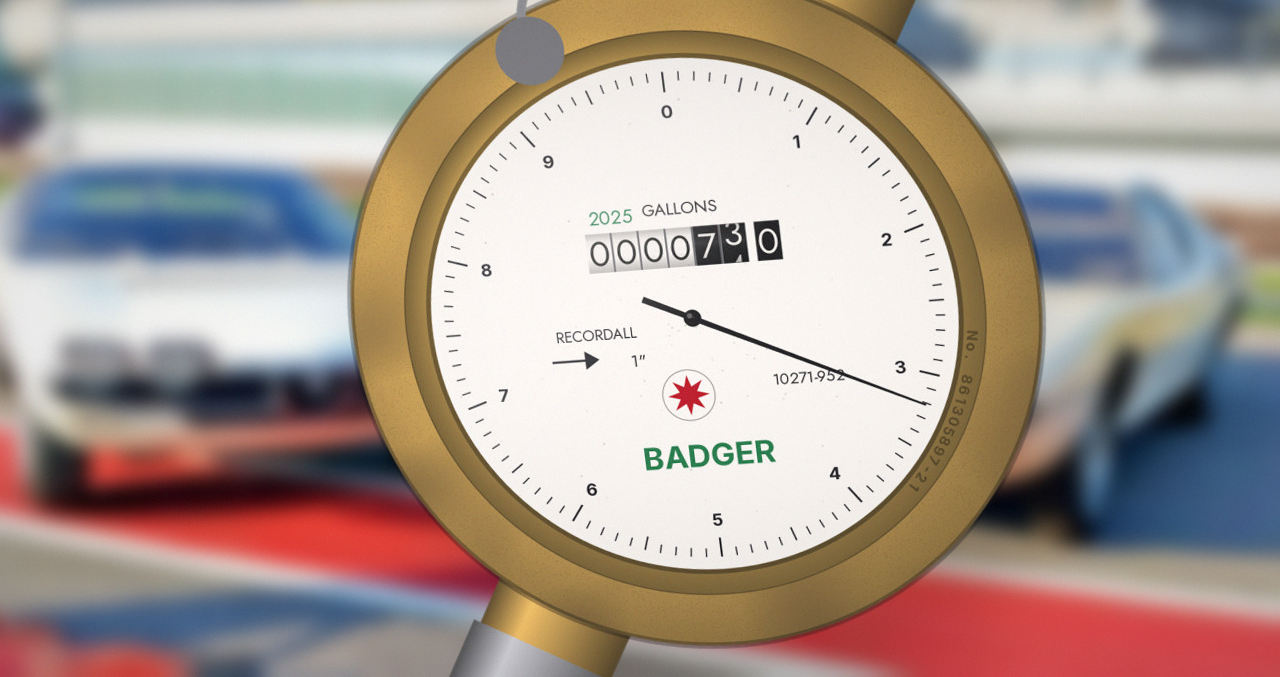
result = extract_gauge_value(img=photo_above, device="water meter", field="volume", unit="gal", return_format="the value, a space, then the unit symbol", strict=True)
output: 733.2 gal
